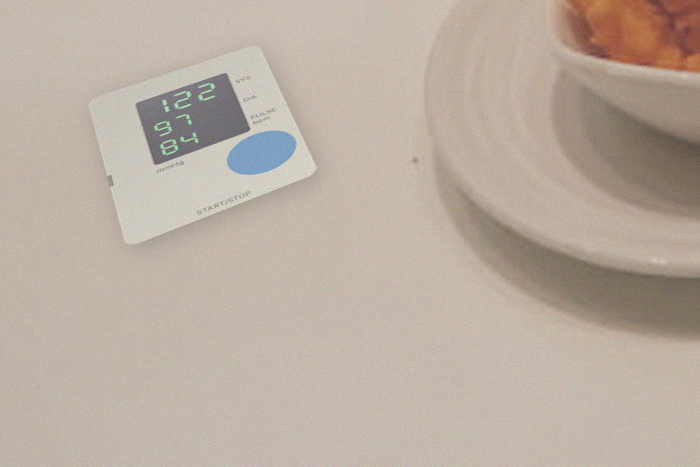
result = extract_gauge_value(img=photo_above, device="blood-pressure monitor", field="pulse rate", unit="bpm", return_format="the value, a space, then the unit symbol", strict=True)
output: 84 bpm
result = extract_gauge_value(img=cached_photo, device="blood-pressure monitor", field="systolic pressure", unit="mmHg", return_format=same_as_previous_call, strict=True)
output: 122 mmHg
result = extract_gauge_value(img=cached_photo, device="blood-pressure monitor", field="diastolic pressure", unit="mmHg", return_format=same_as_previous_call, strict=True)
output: 97 mmHg
